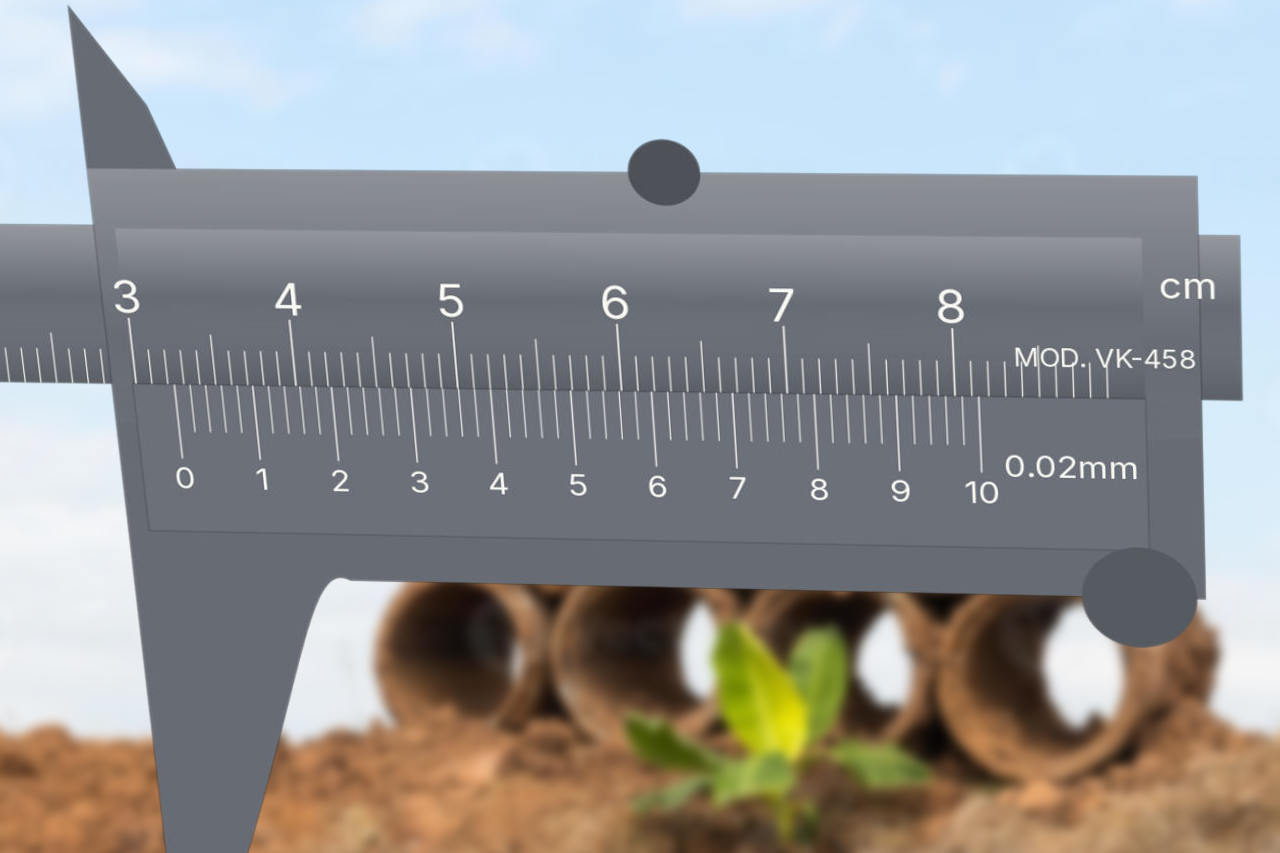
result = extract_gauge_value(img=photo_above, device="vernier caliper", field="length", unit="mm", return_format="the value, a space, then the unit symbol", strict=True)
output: 32.4 mm
